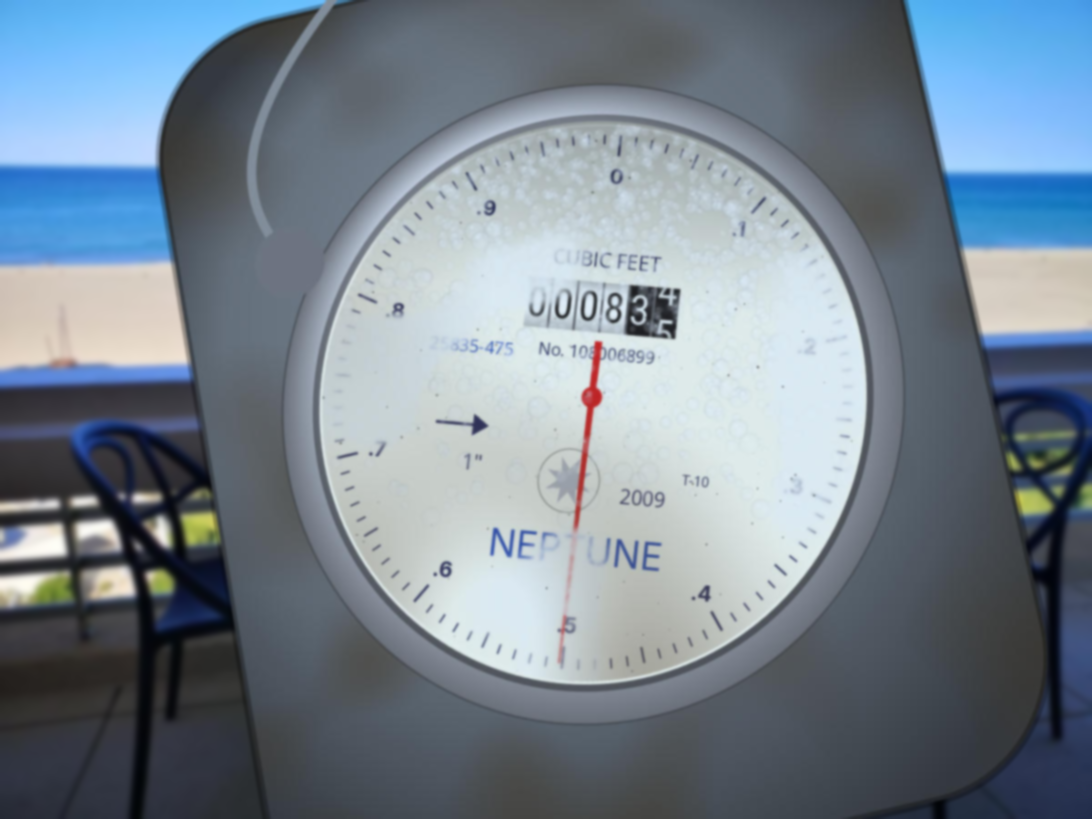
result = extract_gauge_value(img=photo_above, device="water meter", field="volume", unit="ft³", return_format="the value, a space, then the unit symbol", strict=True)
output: 834.50 ft³
